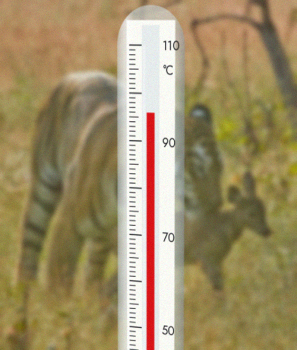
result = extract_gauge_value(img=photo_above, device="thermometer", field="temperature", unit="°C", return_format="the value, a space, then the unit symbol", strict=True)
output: 96 °C
